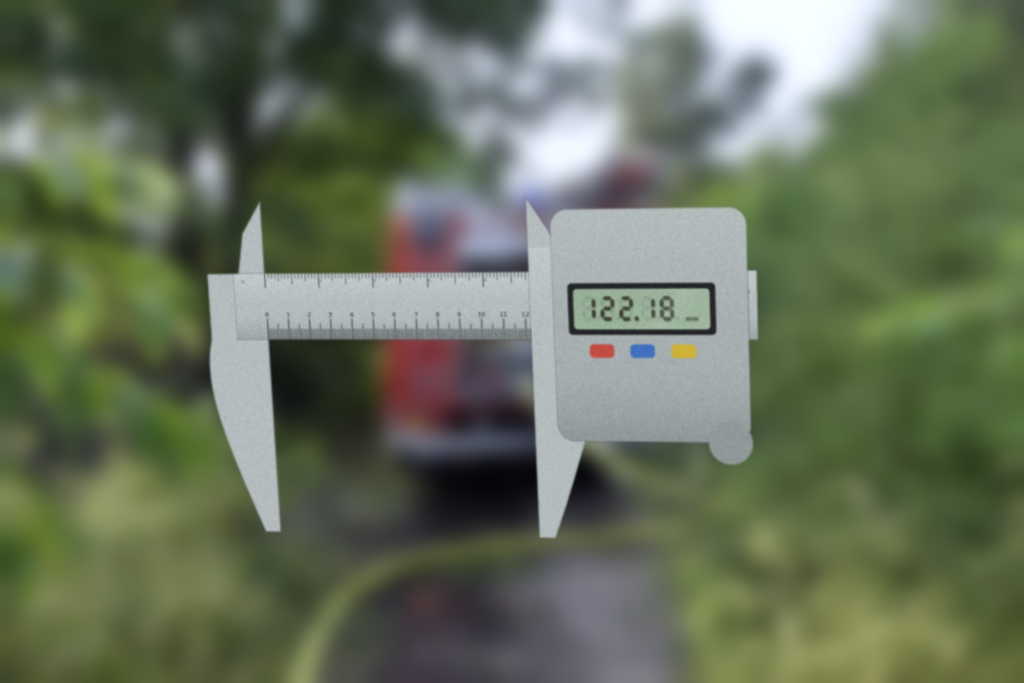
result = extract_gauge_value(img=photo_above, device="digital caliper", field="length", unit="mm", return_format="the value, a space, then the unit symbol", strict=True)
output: 122.18 mm
